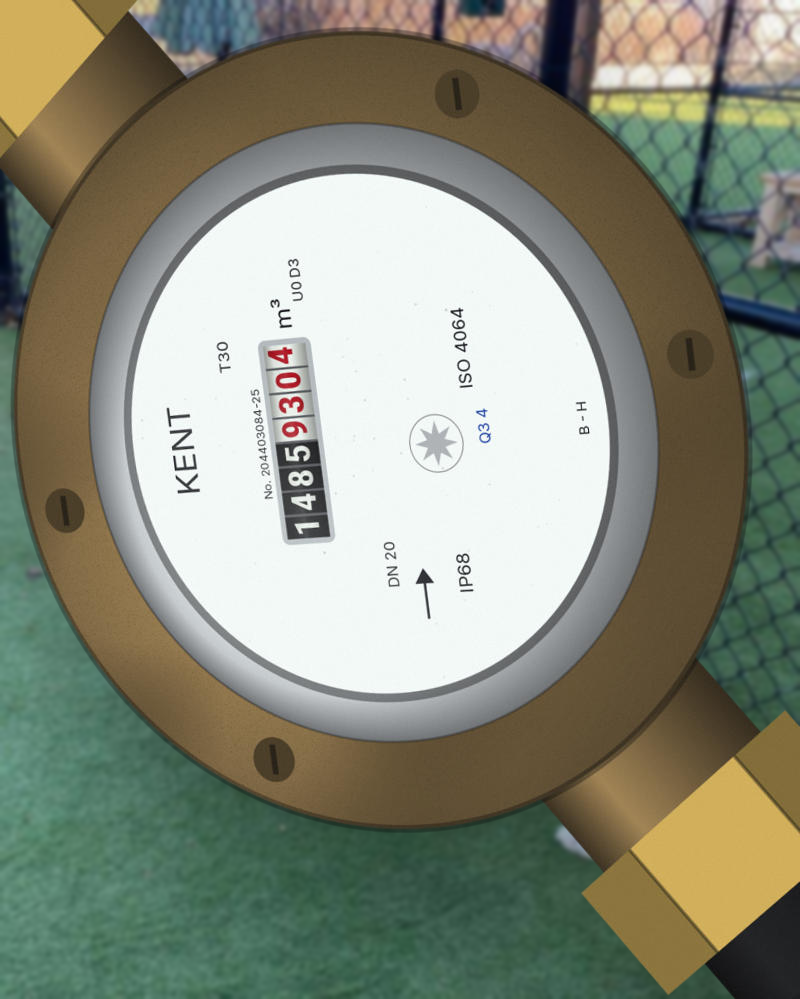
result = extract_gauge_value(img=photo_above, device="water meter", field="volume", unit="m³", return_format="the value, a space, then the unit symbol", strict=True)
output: 1485.9304 m³
